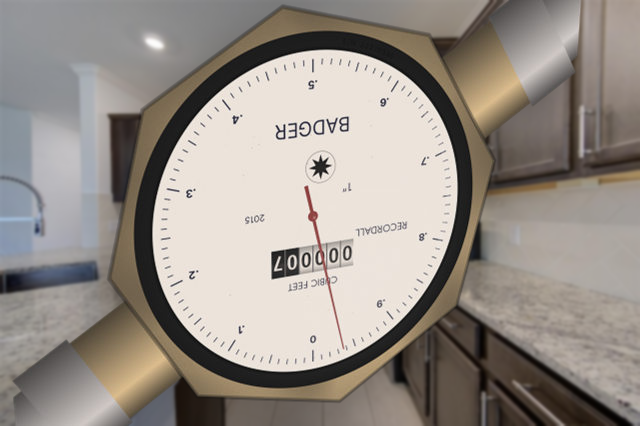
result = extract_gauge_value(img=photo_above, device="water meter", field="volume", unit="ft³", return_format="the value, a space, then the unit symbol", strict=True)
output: 6.96 ft³
